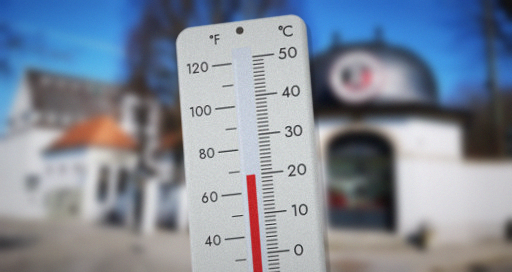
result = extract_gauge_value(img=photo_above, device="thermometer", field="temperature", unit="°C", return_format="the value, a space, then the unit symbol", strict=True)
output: 20 °C
